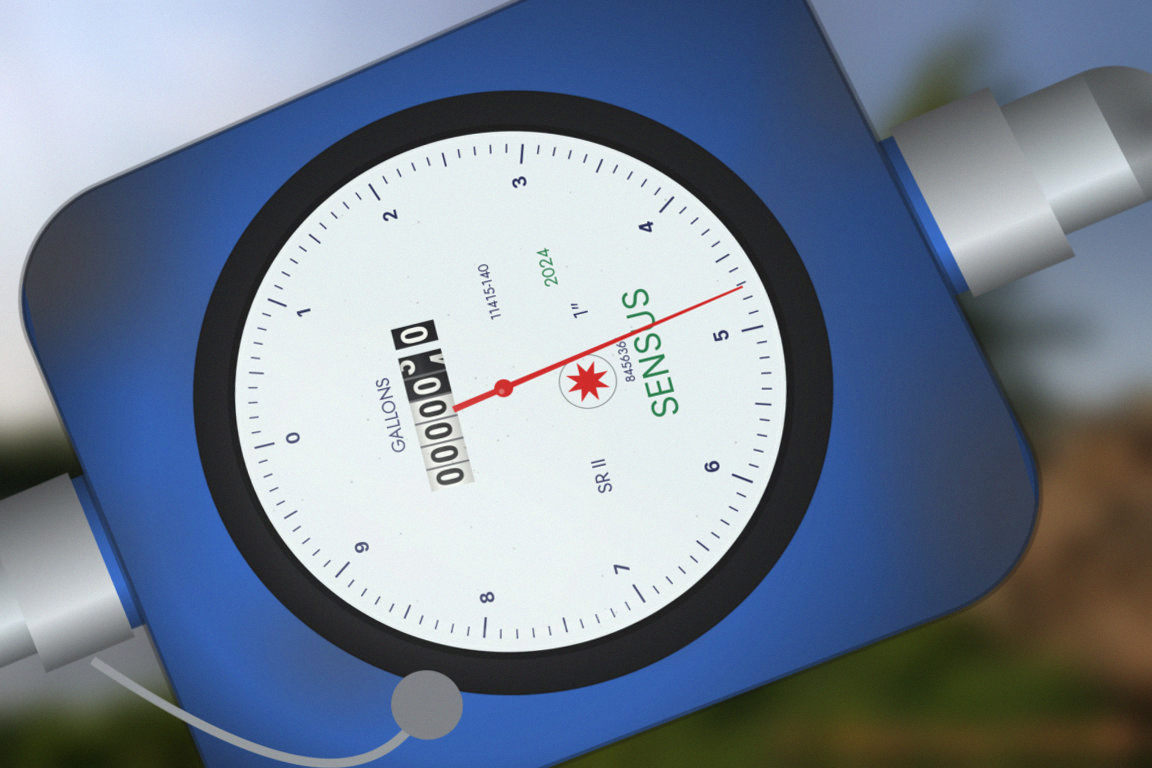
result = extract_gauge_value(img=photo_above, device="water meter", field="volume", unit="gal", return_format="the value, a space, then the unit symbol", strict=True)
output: 34.7 gal
